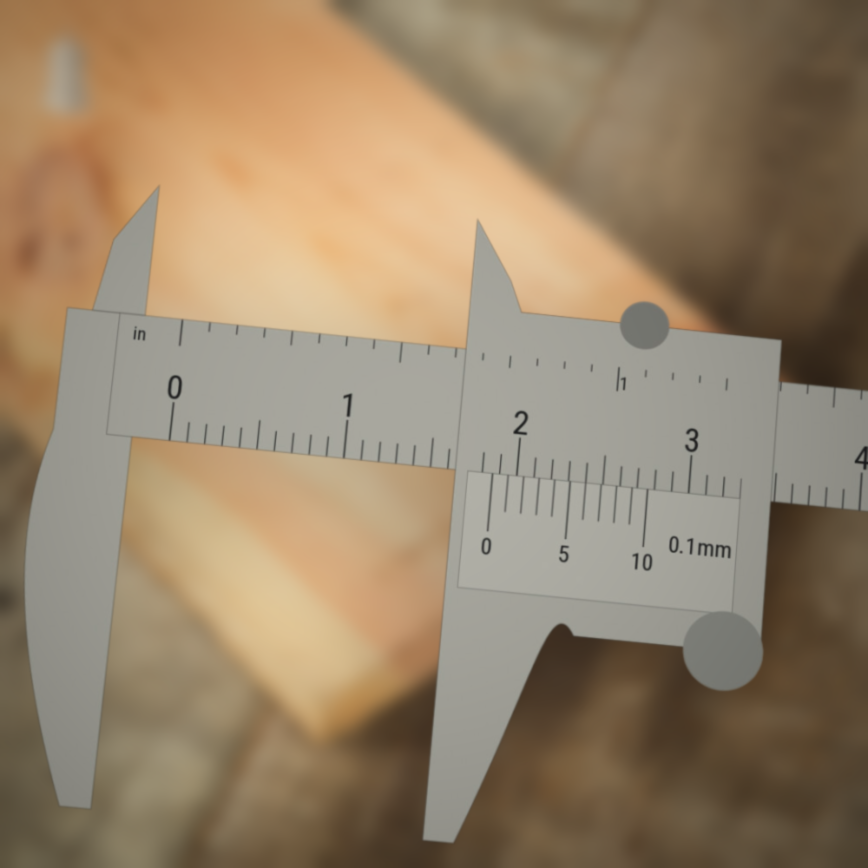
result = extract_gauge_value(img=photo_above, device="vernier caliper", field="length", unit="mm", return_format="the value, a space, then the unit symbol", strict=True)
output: 18.6 mm
